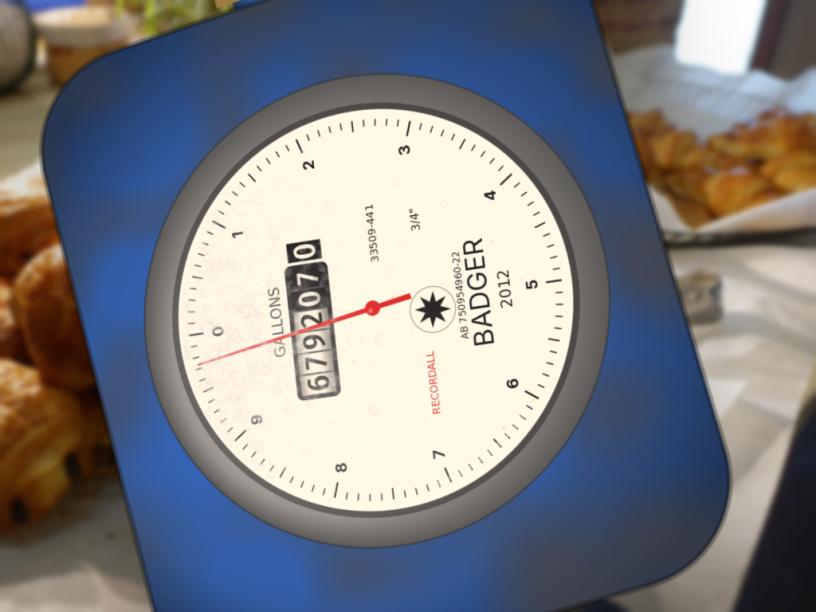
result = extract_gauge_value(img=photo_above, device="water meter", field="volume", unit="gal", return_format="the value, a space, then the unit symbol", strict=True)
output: 6792069.7 gal
